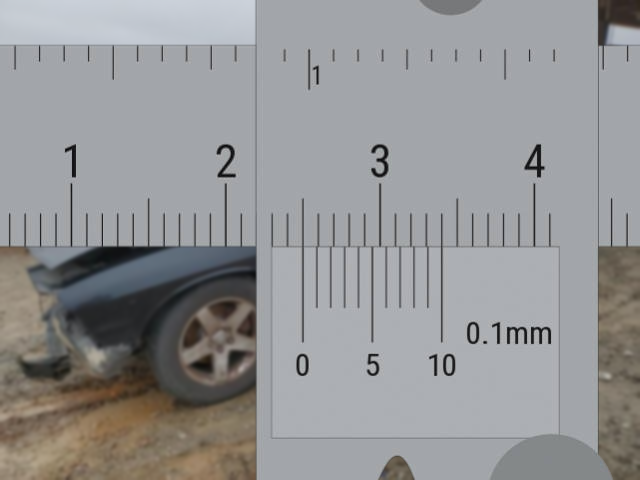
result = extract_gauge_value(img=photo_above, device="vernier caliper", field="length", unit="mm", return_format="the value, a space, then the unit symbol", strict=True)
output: 25.0 mm
